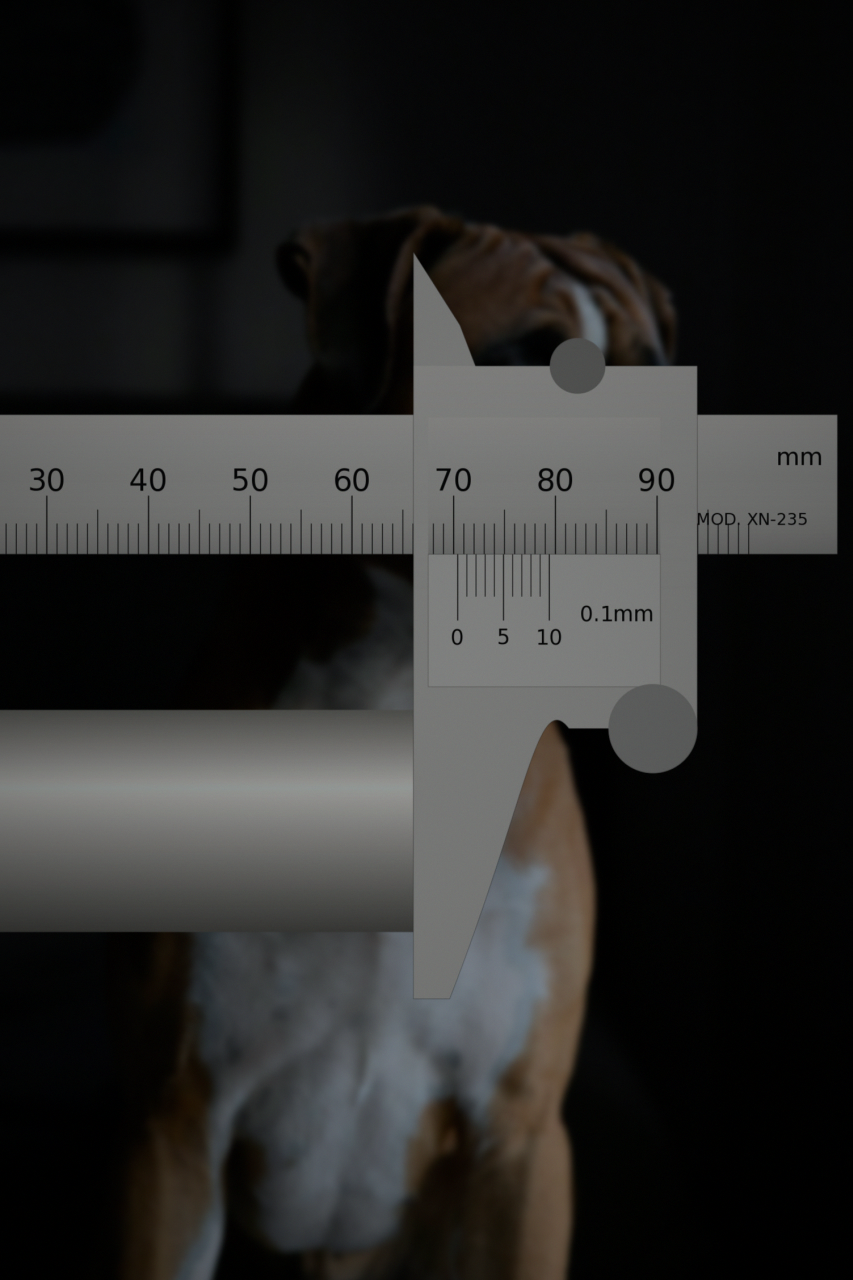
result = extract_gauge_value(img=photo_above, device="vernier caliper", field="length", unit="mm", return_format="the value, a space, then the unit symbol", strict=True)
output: 70.4 mm
